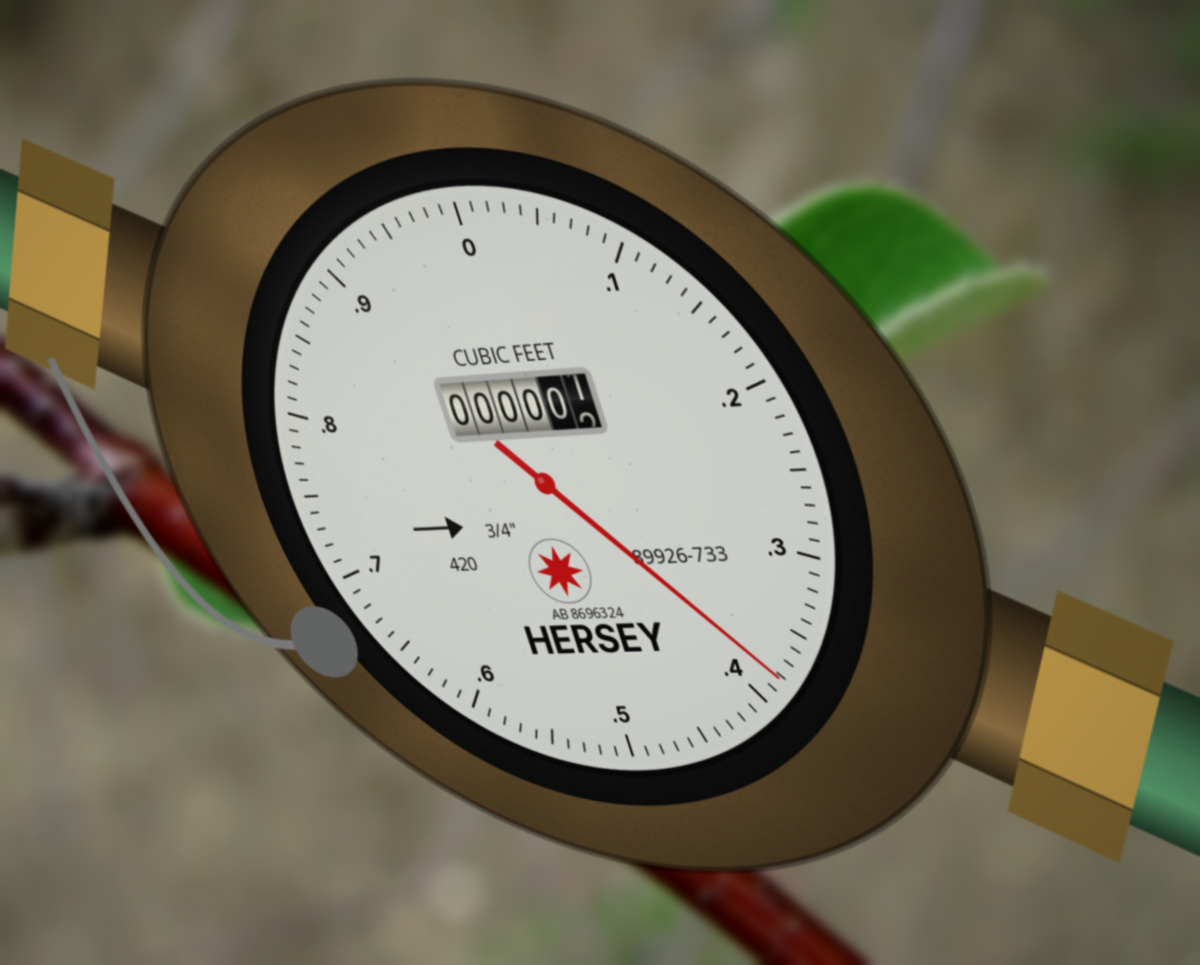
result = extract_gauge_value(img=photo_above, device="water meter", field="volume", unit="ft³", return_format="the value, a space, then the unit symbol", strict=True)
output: 1.38 ft³
